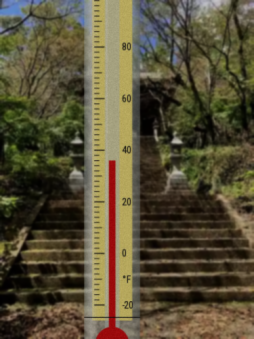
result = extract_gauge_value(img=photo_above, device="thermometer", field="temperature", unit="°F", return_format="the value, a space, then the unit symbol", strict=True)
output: 36 °F
